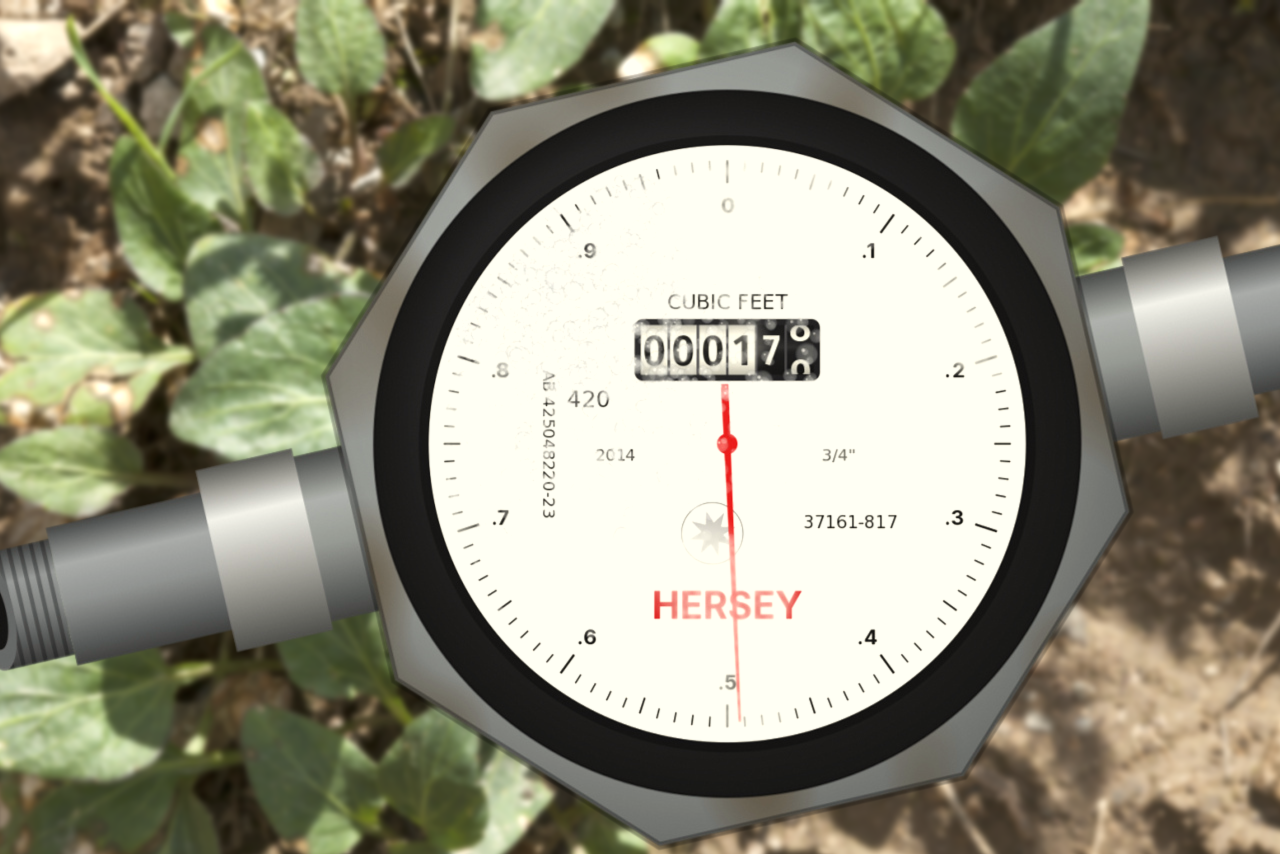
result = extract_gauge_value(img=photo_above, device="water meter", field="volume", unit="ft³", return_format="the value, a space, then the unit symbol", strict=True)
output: 178.49 ft³
